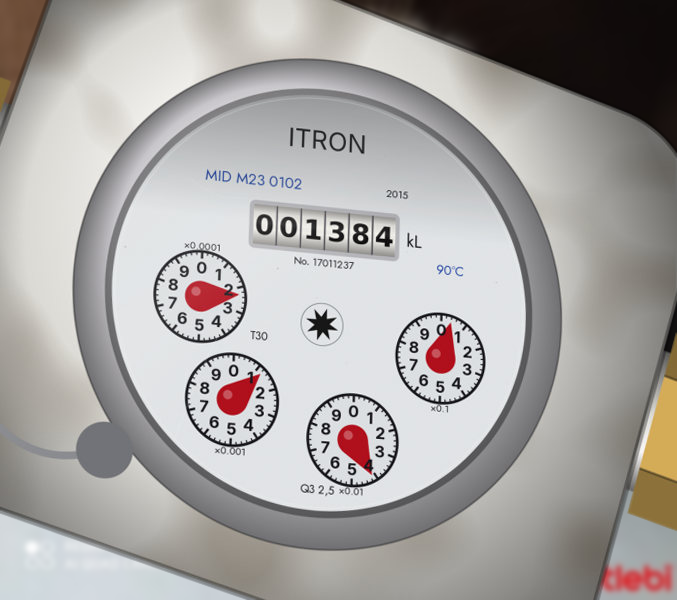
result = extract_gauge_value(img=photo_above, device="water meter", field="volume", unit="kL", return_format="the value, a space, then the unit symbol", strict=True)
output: 1384.0412 kL
